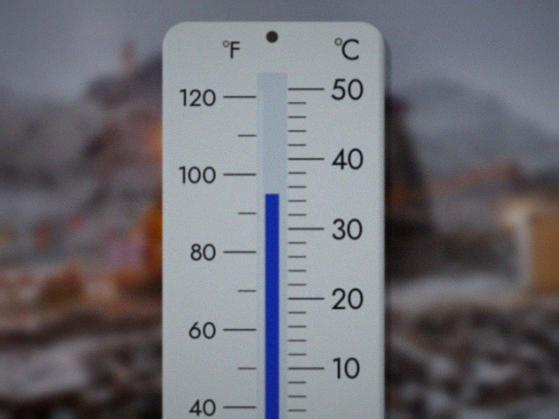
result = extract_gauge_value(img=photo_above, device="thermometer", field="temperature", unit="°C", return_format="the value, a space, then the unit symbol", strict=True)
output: 35 °C
